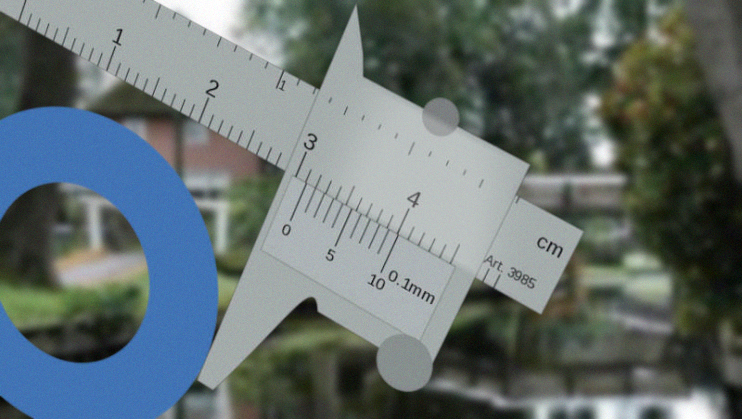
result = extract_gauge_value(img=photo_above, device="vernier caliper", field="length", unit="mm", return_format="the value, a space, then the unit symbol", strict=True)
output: 31.1 mm
